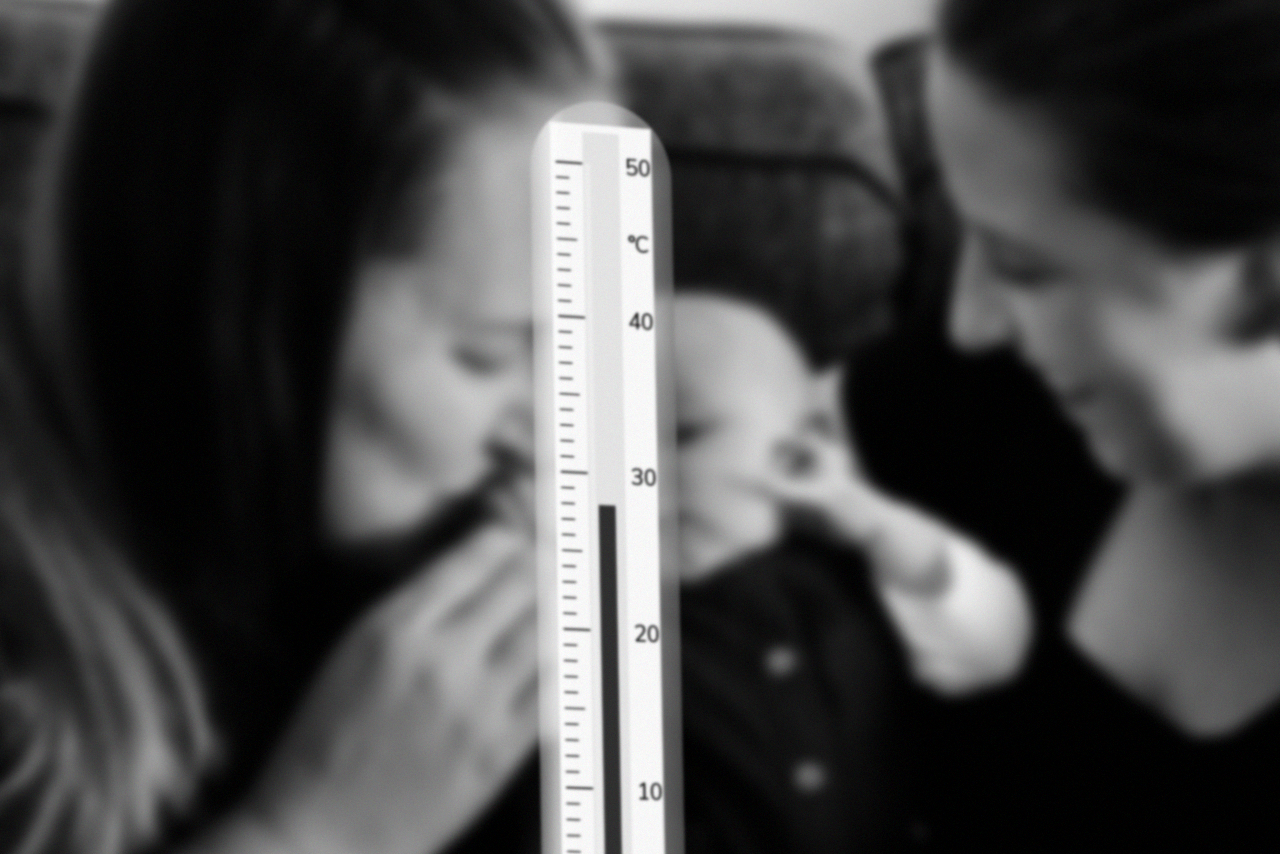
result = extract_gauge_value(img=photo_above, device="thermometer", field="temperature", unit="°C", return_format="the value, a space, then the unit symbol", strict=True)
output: 28 °C
